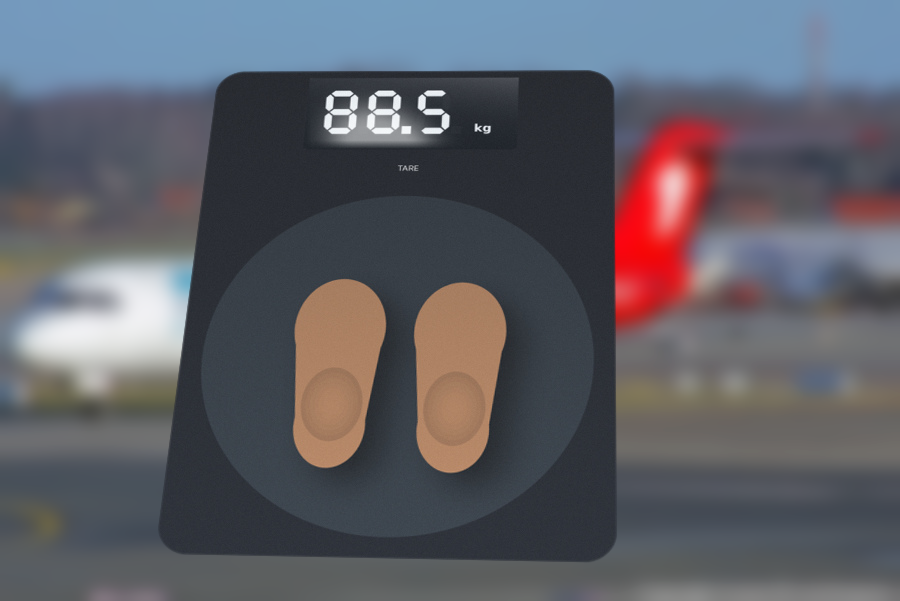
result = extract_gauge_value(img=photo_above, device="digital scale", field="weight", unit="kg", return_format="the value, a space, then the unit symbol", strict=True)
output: 88.5 kg
